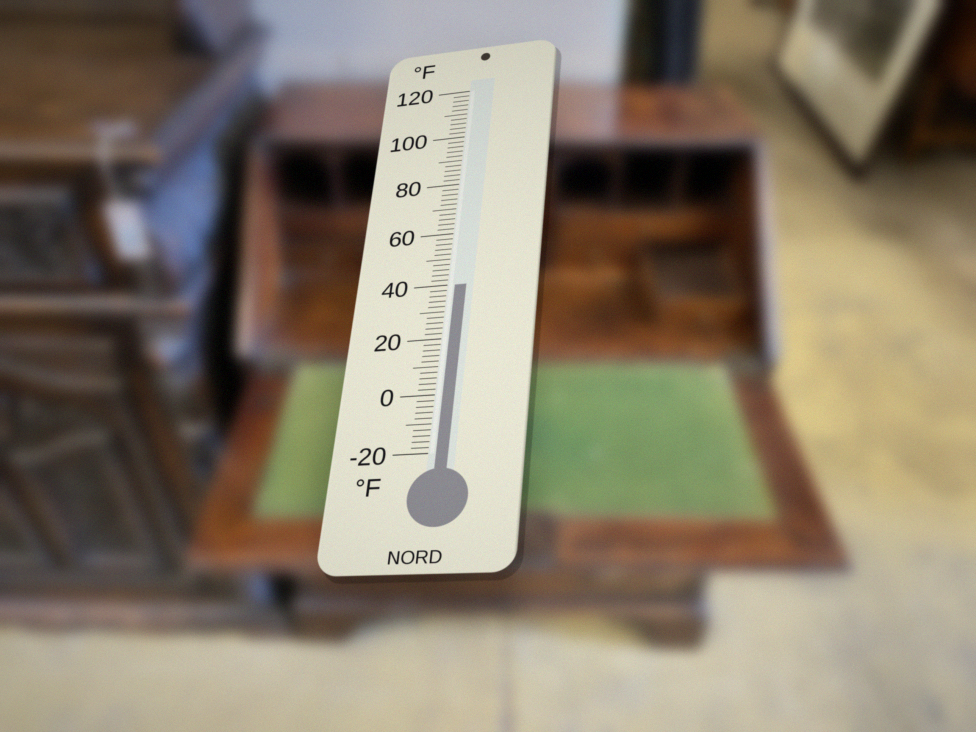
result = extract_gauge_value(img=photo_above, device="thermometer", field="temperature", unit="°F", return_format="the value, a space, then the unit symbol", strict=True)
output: 40 °F
